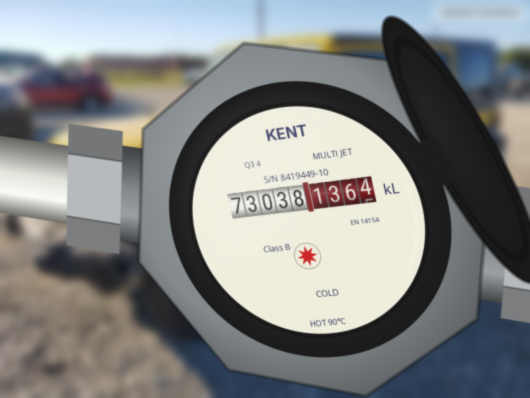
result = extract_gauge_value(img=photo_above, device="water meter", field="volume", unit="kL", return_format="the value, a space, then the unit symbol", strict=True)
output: 73038.1364 kL
